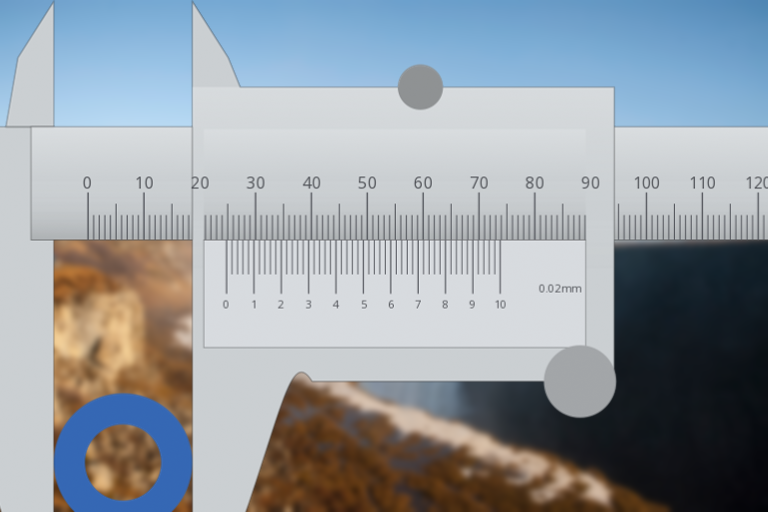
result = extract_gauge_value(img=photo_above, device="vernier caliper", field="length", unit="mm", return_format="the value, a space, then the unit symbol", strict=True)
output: 24.8 mm
